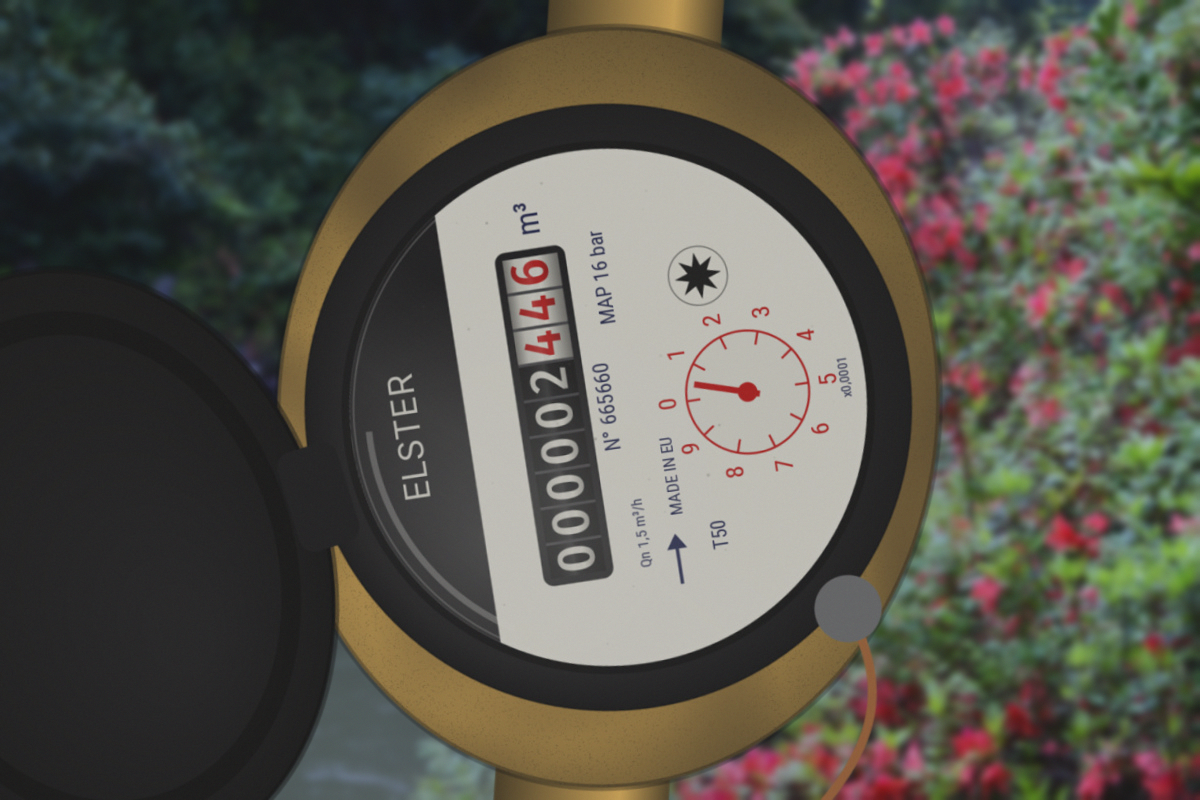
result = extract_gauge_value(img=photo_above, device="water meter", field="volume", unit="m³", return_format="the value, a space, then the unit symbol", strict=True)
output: 2.4460 m³
